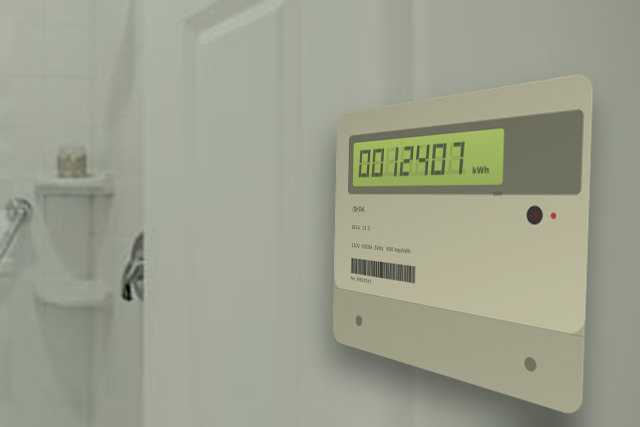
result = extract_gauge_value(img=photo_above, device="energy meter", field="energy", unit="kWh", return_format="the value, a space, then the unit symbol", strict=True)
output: 12407 kWh
